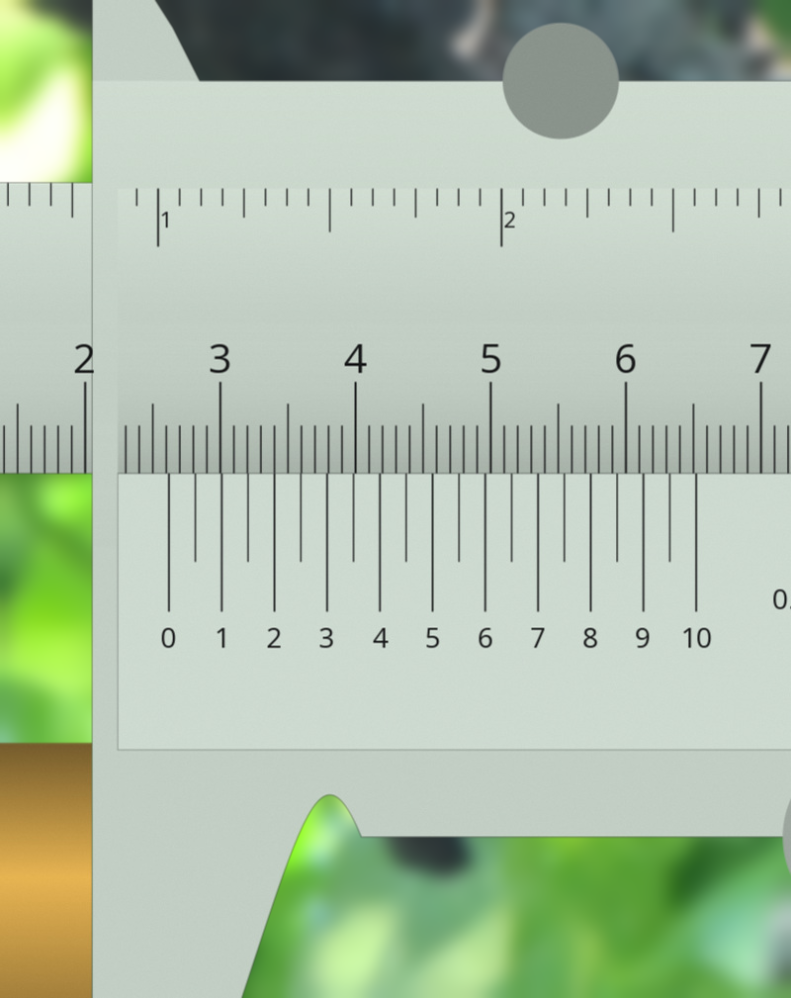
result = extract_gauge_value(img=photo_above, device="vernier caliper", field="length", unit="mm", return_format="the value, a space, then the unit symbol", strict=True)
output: 26.2 mm
